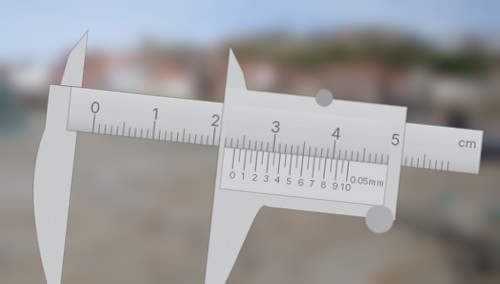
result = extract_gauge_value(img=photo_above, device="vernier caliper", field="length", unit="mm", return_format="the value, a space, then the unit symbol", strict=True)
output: 23.6 mm
